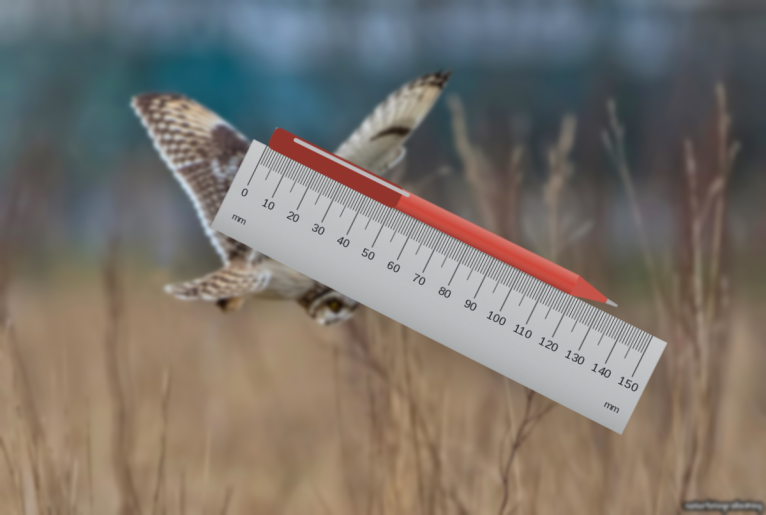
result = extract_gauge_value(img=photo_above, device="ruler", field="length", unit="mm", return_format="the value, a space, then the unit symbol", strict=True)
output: 135 mm
